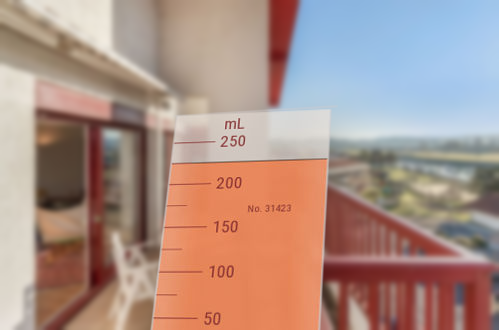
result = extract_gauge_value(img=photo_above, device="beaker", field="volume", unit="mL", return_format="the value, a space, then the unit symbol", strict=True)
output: 225 mL
